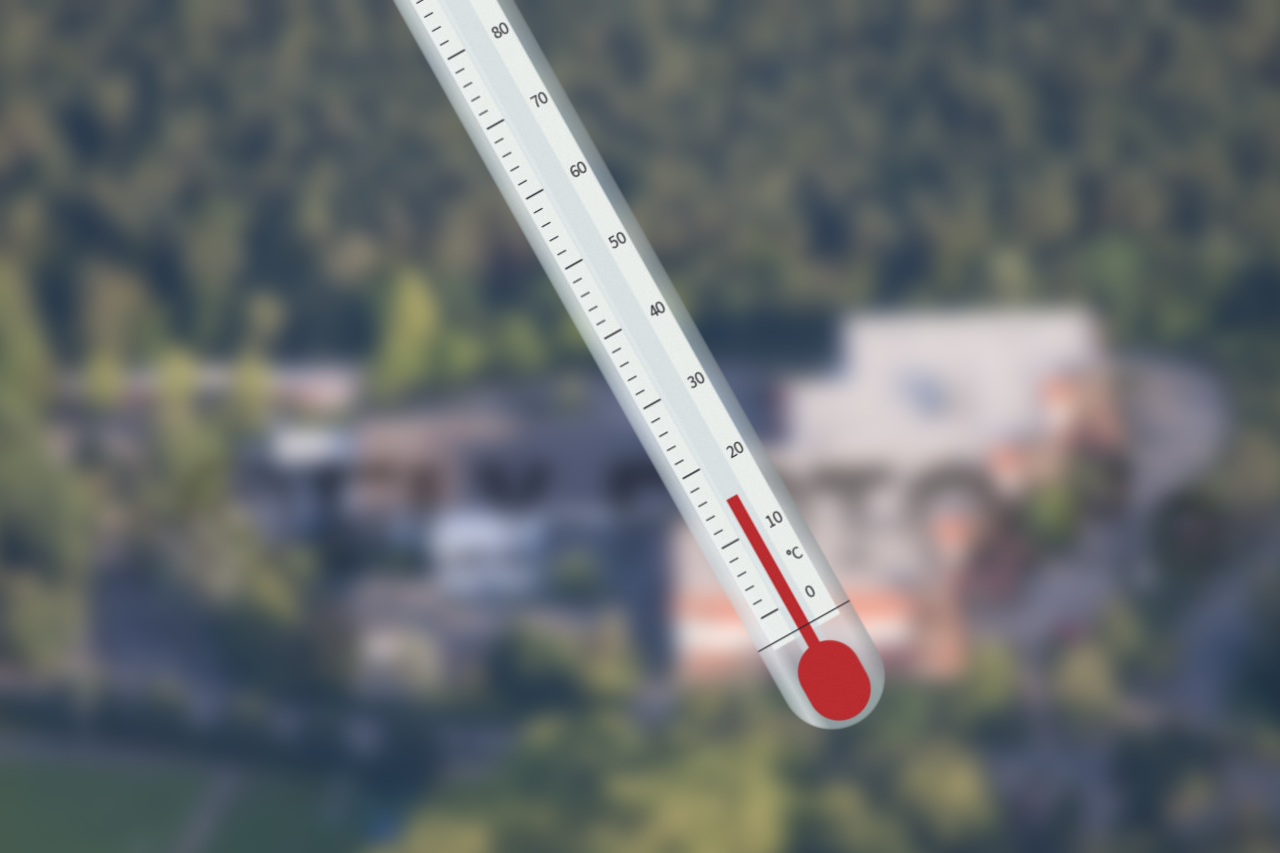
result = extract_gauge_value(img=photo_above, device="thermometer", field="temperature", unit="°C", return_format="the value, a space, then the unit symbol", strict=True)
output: 15 °C
